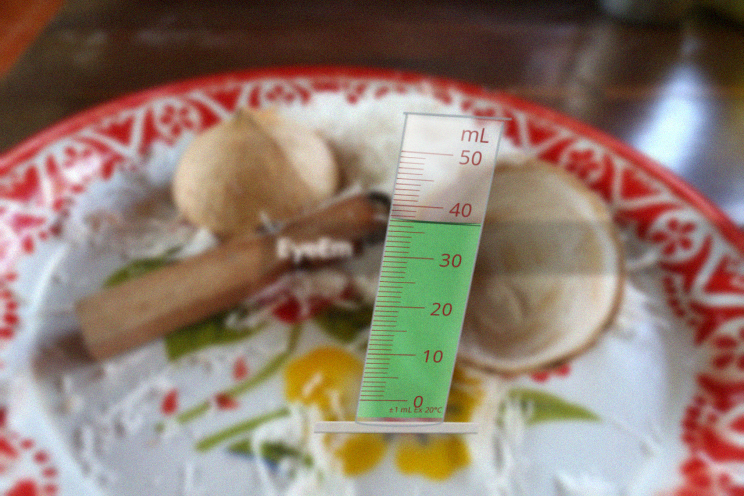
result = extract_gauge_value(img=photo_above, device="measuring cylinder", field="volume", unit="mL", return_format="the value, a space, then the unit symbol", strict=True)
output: 37 mL
